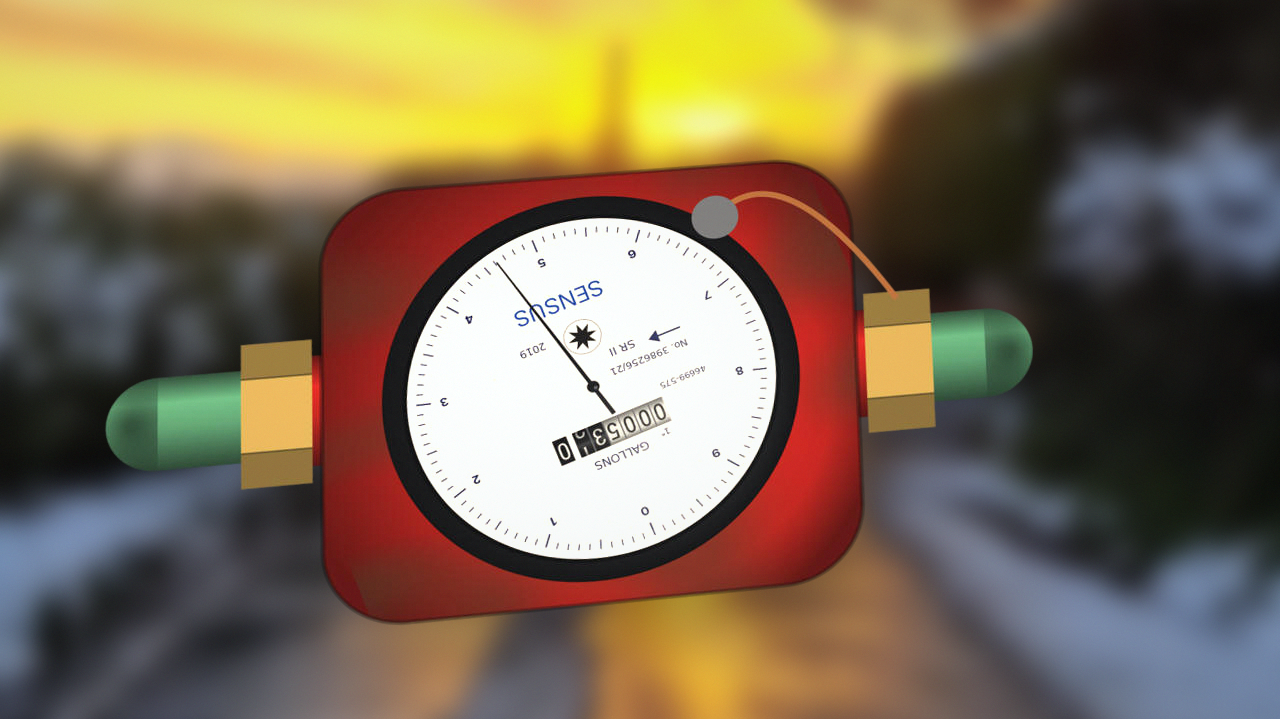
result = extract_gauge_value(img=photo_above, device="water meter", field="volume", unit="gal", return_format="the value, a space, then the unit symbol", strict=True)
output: 5314.6 gal
